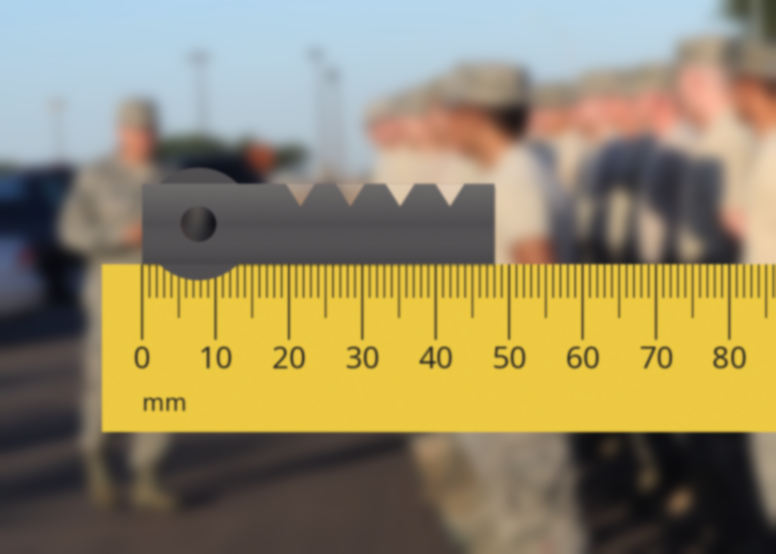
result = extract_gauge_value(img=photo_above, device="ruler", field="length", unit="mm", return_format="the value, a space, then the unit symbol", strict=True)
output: 48 mm
